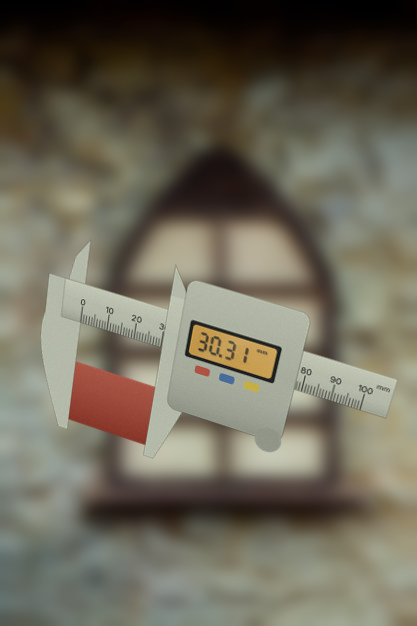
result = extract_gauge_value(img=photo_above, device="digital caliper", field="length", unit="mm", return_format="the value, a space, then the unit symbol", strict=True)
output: 30.31 mm
